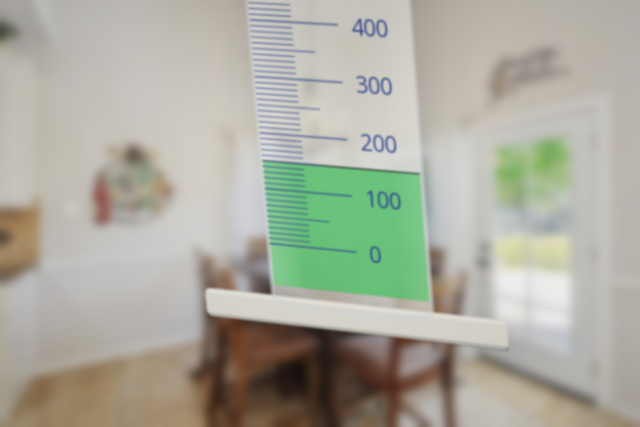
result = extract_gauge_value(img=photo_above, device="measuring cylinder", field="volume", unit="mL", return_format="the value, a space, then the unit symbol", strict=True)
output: 150 mL
